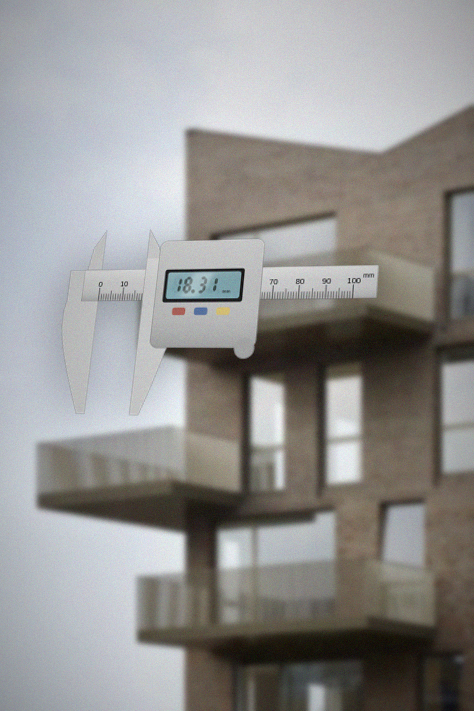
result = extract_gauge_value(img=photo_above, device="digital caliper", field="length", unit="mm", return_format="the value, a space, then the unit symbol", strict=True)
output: 18.31 mm
